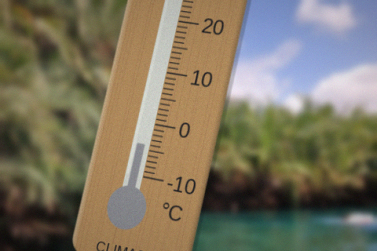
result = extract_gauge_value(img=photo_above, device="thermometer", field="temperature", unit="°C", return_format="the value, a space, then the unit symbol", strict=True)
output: -4 °C
